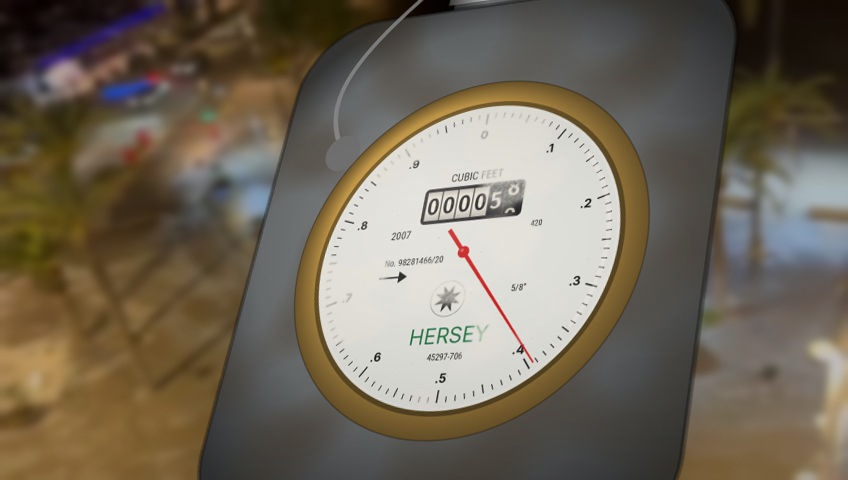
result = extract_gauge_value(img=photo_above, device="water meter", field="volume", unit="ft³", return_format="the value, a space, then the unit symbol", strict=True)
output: 58.39 ft³
